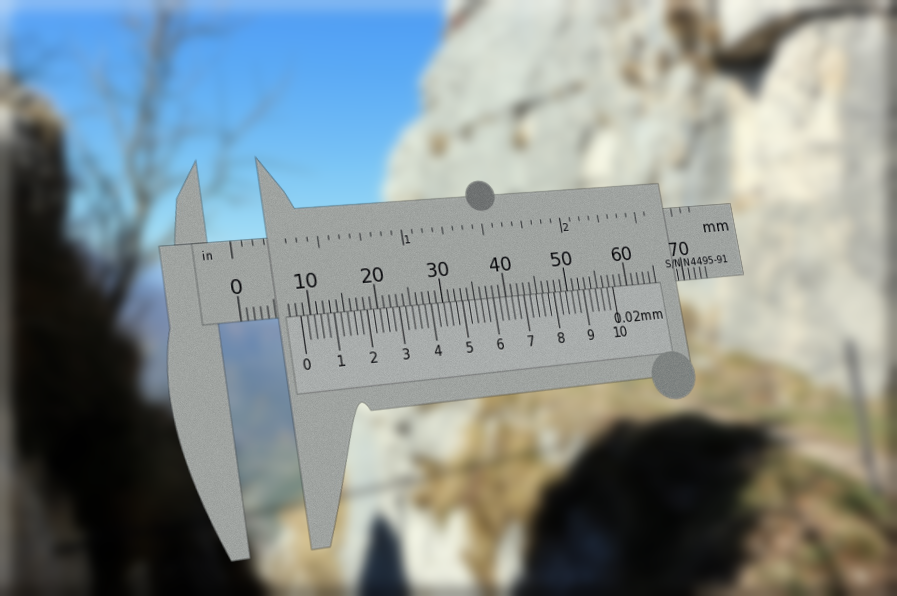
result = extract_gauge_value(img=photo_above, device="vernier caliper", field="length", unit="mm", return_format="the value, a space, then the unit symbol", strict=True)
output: 8.6 mm
